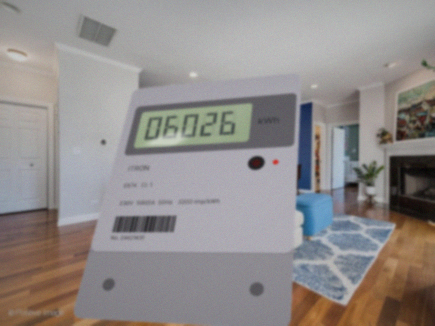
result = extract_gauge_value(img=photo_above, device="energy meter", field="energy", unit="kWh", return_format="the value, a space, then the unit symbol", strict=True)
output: 6026 kWh
